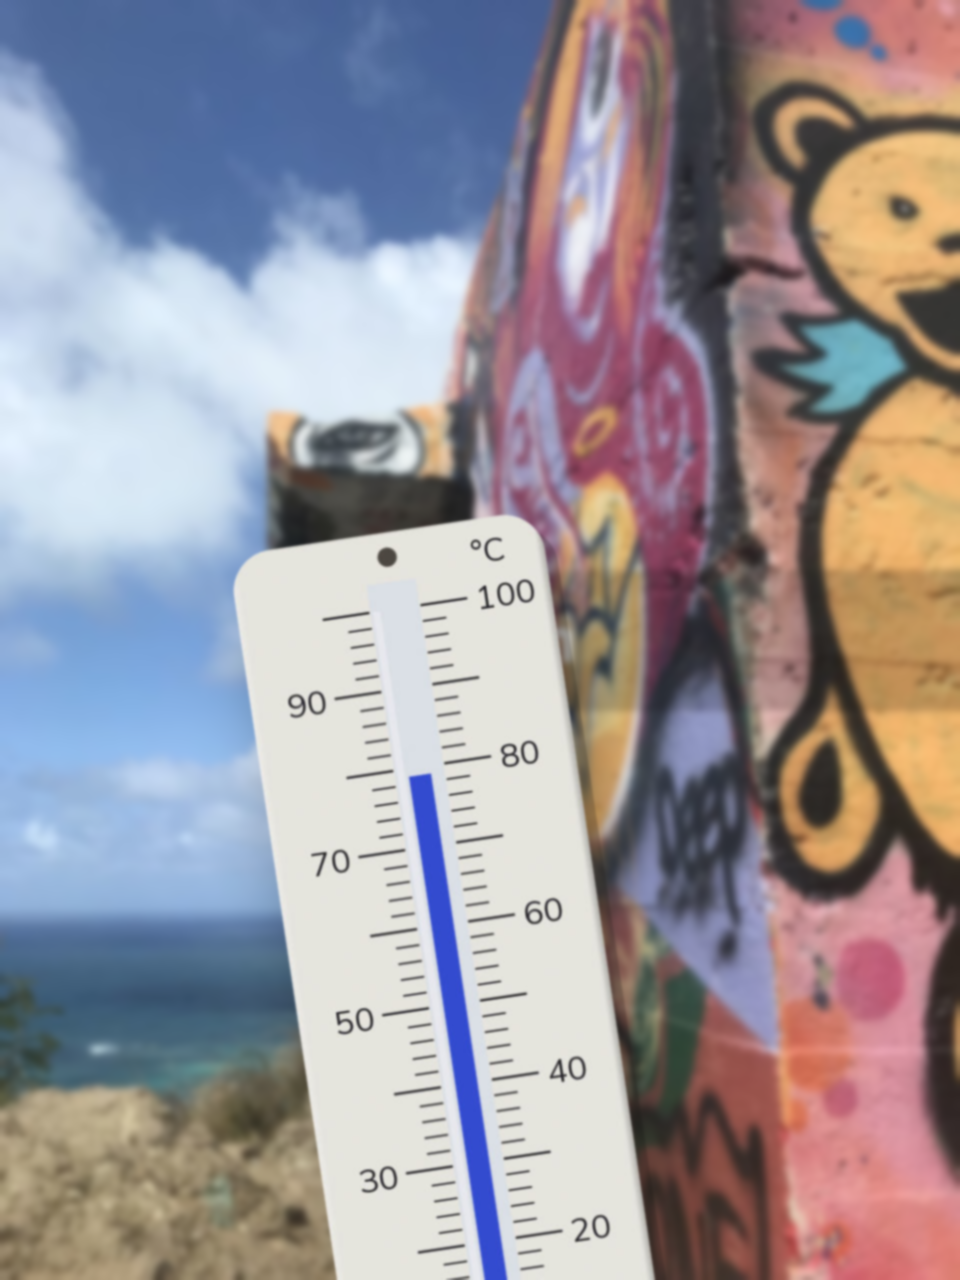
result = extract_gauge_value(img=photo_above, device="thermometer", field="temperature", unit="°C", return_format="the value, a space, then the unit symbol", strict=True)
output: 79 °C
